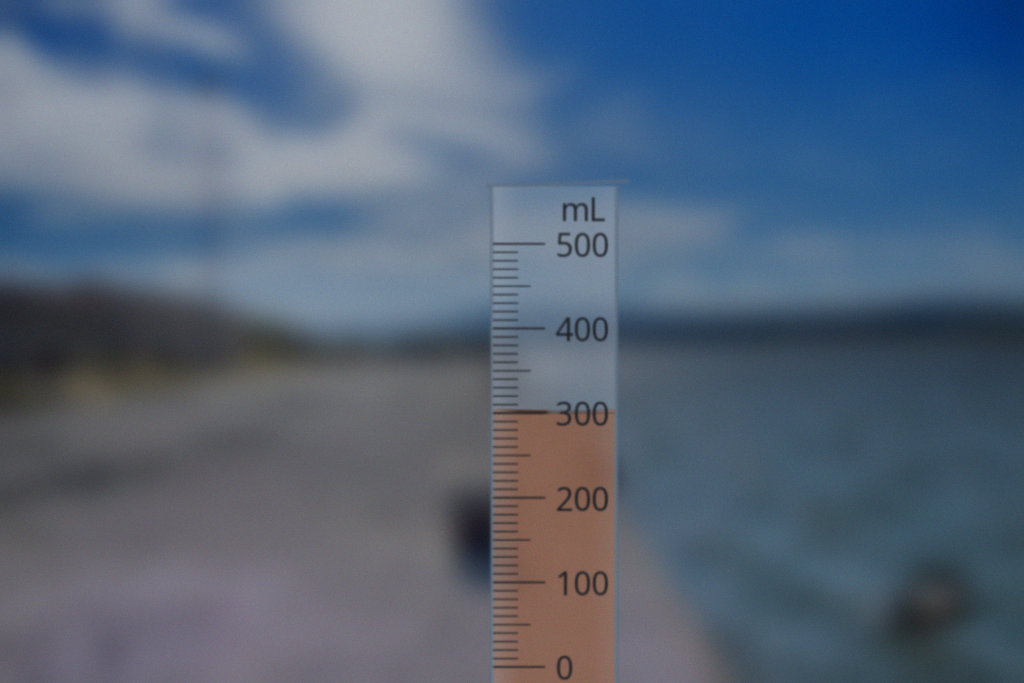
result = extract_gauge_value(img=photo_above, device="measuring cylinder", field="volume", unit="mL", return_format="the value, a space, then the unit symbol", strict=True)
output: 300 mL
